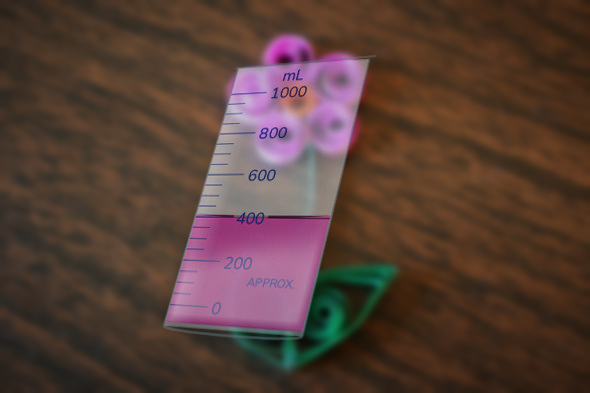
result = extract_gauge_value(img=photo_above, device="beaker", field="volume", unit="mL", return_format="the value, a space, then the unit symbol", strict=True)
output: 400 mL
